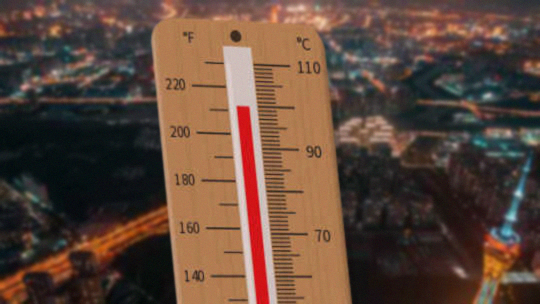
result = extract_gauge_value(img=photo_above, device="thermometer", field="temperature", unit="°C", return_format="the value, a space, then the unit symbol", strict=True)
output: 100 °C
